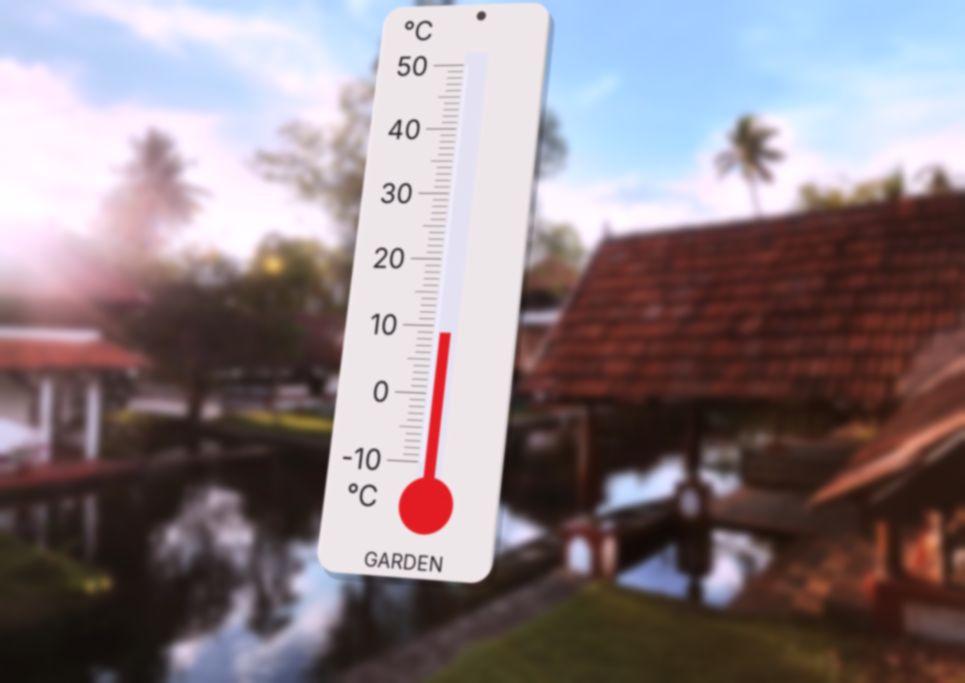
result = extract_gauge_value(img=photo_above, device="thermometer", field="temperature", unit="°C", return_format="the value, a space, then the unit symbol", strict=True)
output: 9 °C
